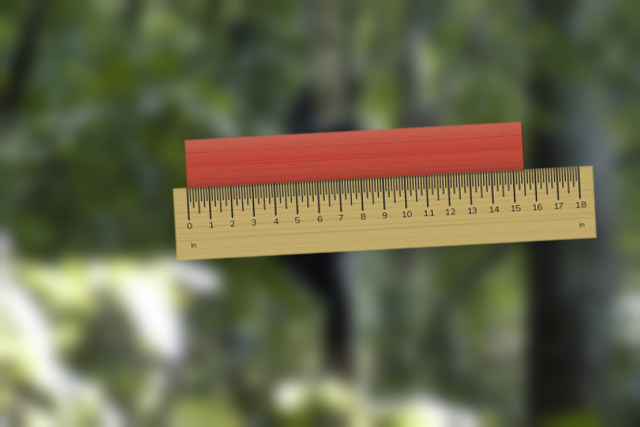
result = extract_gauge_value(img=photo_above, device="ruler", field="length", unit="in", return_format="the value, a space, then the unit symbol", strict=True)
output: 15.5 in
